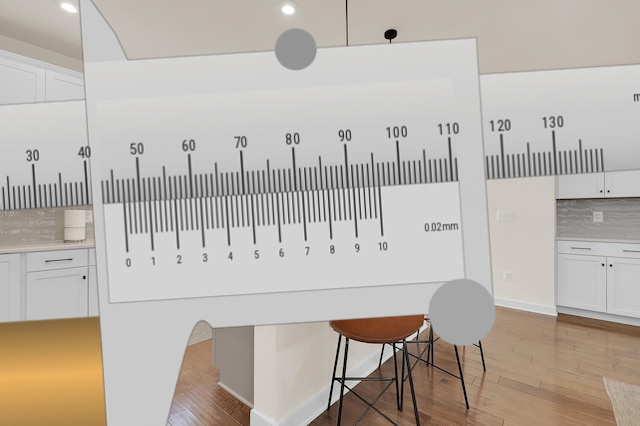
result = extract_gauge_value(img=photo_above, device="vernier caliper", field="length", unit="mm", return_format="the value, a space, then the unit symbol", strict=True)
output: 47.0 mm
